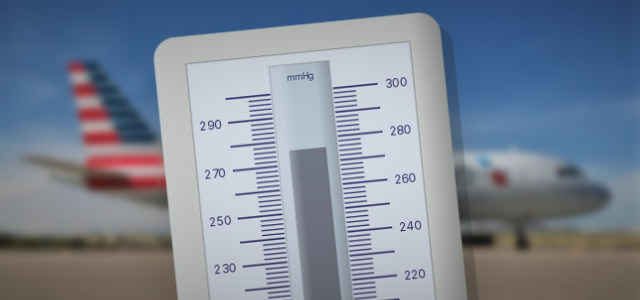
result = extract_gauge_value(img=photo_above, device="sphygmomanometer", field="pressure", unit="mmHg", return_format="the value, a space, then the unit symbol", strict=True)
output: 276 mmHg
